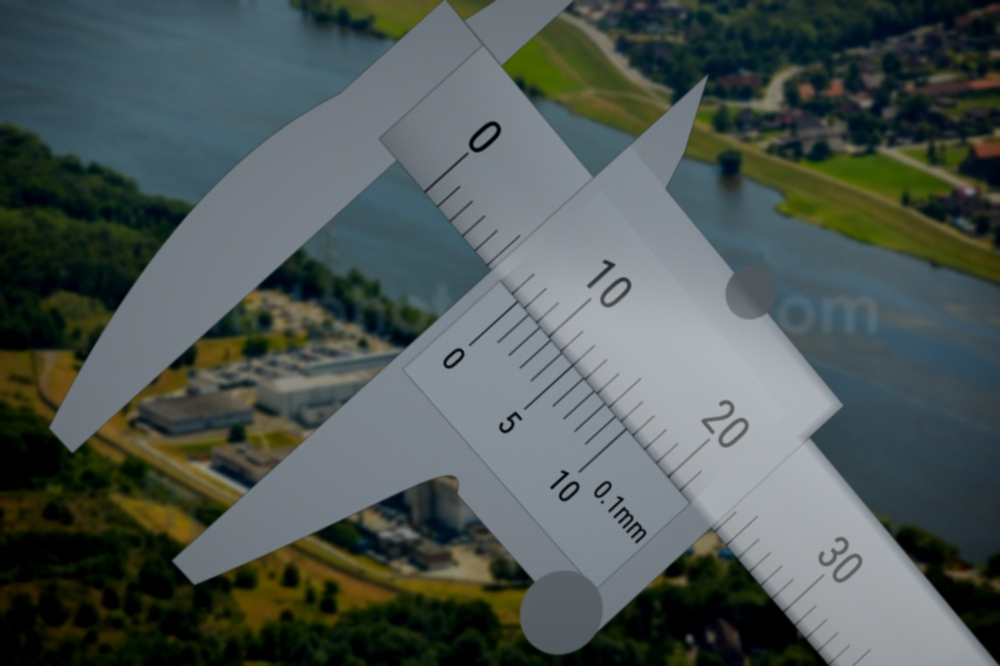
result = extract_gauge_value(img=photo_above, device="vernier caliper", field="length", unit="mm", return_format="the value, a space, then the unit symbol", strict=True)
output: 7.5 mm
